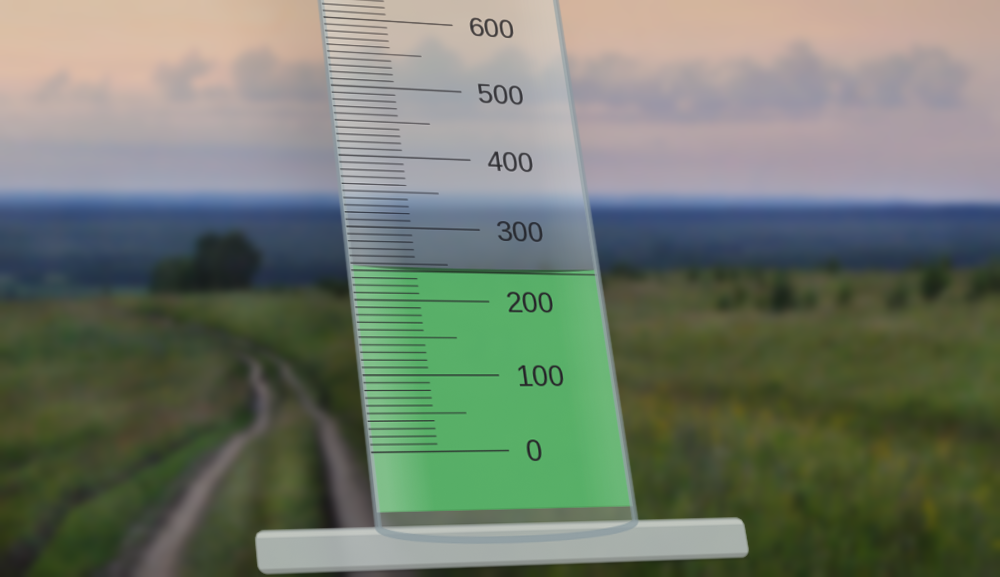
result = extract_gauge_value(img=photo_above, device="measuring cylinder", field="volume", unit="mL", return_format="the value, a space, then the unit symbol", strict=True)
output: 240 mL
